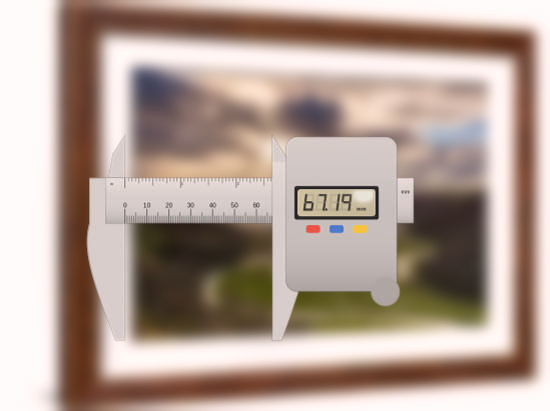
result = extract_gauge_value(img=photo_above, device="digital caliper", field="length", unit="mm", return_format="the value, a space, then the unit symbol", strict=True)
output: 67.19 mm
